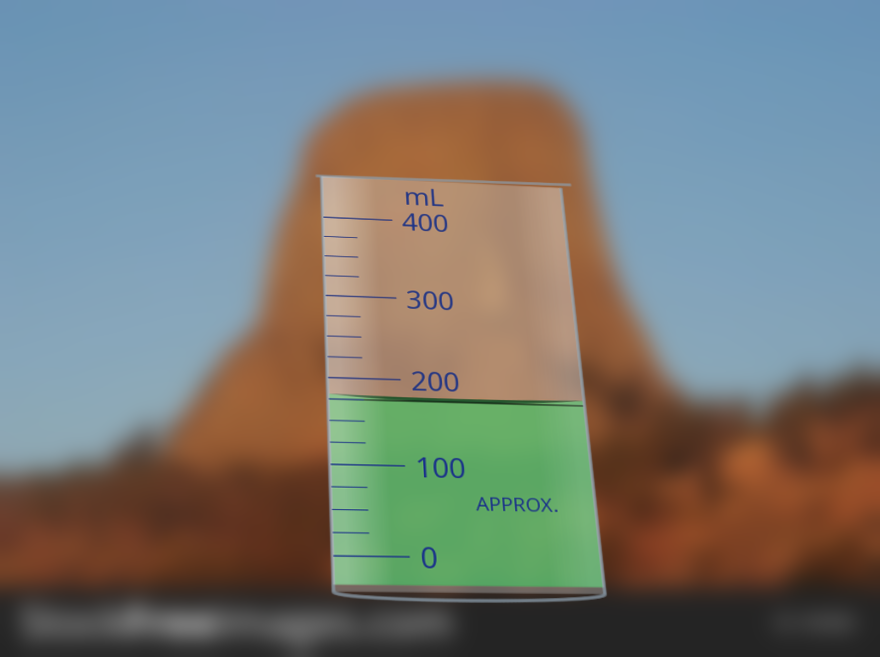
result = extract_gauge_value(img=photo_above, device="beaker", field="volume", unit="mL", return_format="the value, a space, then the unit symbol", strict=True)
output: 175 mL
